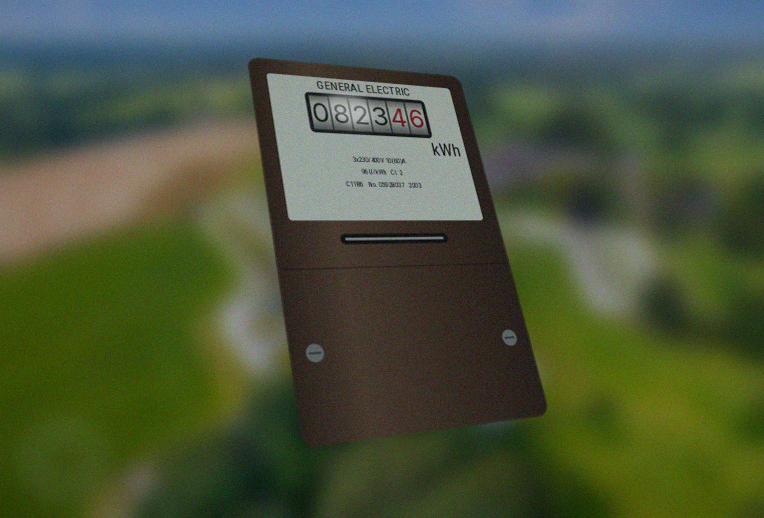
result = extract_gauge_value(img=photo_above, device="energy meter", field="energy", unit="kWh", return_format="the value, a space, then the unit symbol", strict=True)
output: 823.46 kWh
